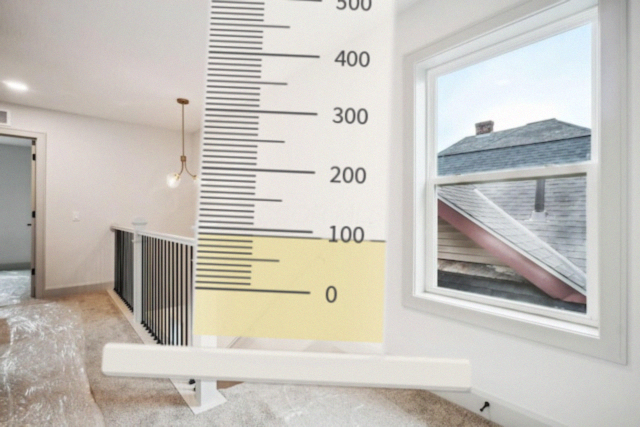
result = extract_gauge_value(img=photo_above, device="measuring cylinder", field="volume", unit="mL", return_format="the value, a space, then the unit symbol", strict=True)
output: 90 mL
